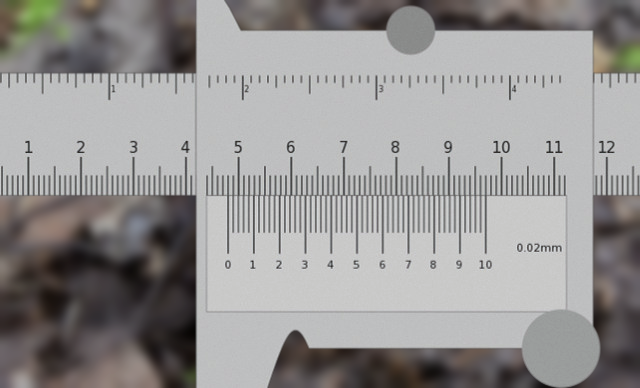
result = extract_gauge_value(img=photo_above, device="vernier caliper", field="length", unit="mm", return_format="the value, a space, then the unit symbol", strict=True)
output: 48.0 mm
